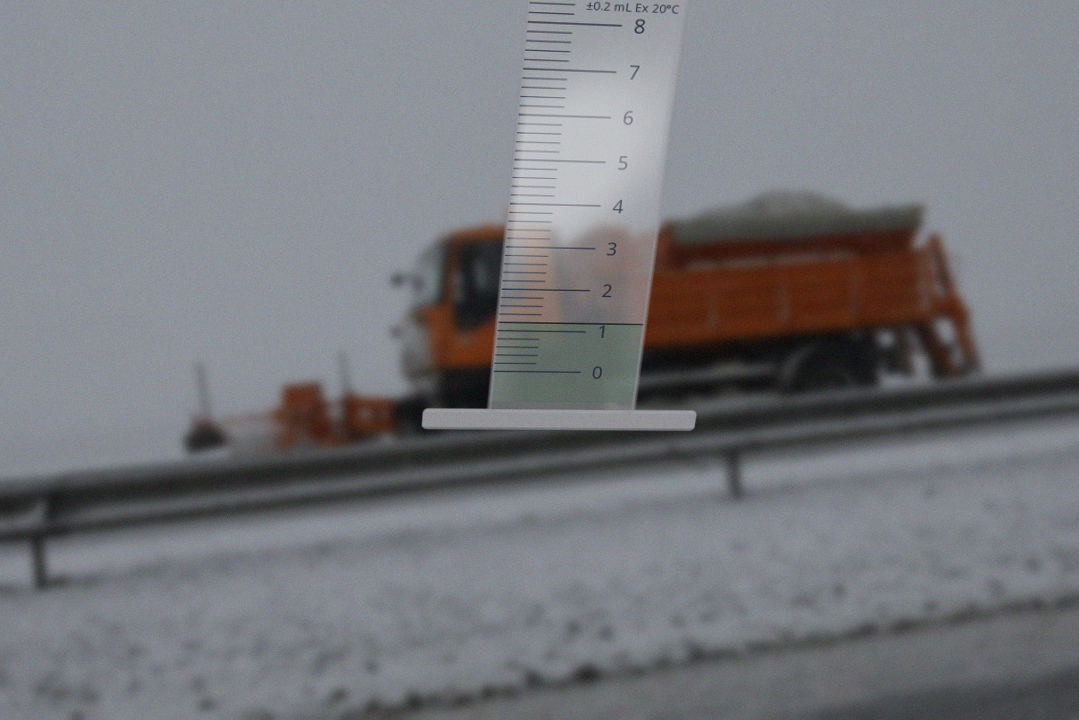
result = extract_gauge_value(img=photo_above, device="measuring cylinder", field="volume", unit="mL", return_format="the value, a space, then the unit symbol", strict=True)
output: 1.2 mL
